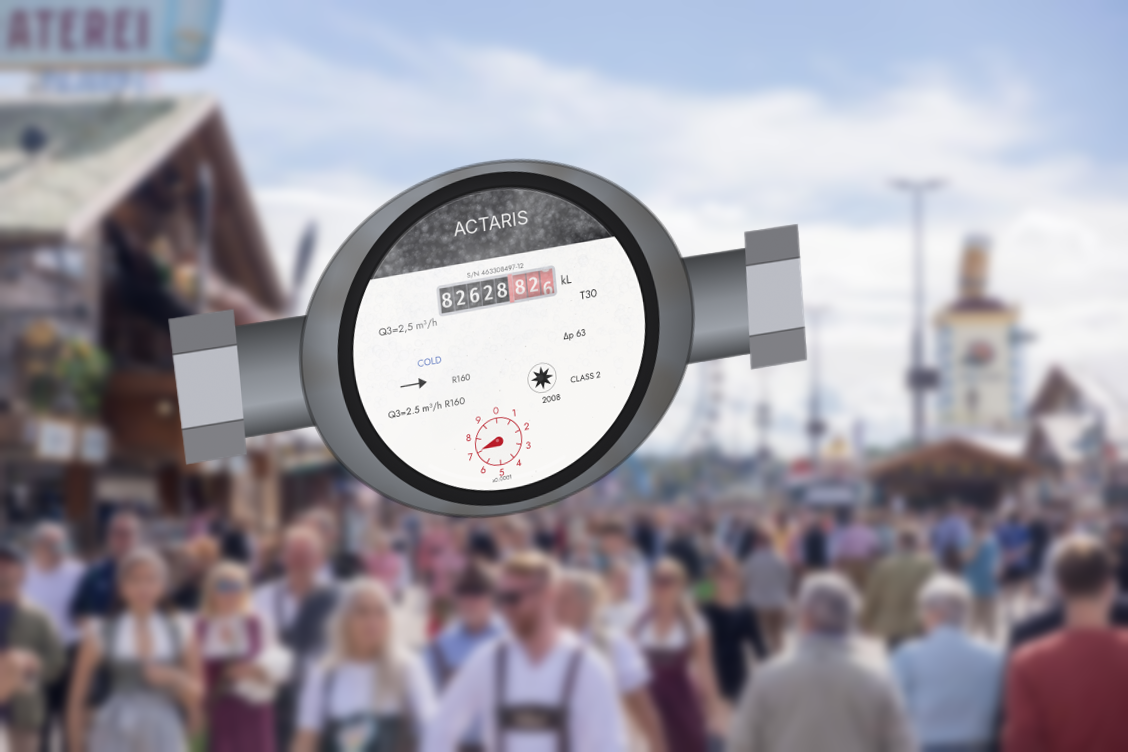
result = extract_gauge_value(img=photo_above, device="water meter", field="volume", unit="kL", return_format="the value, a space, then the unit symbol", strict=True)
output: 82628.8257 kL
